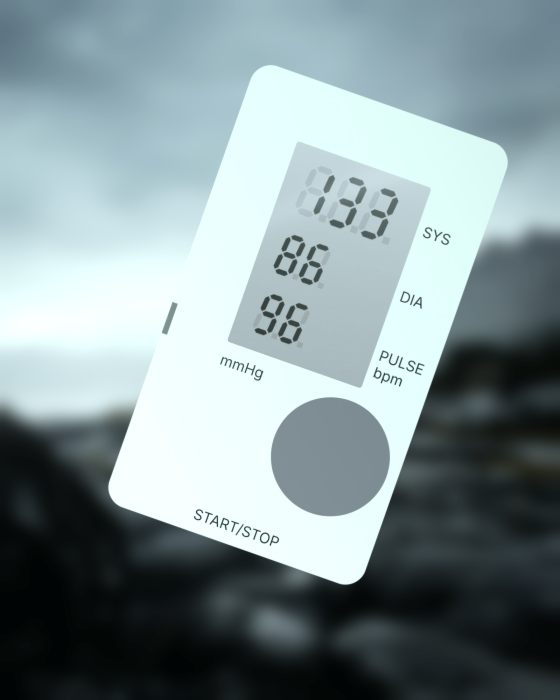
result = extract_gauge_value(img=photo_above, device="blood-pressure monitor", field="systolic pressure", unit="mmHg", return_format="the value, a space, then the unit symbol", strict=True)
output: 133 mmHg
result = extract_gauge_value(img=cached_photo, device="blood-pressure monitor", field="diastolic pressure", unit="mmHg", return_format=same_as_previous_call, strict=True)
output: 86 mmHg
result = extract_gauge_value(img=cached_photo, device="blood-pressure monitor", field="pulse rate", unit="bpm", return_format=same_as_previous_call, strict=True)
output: 96 bpm
